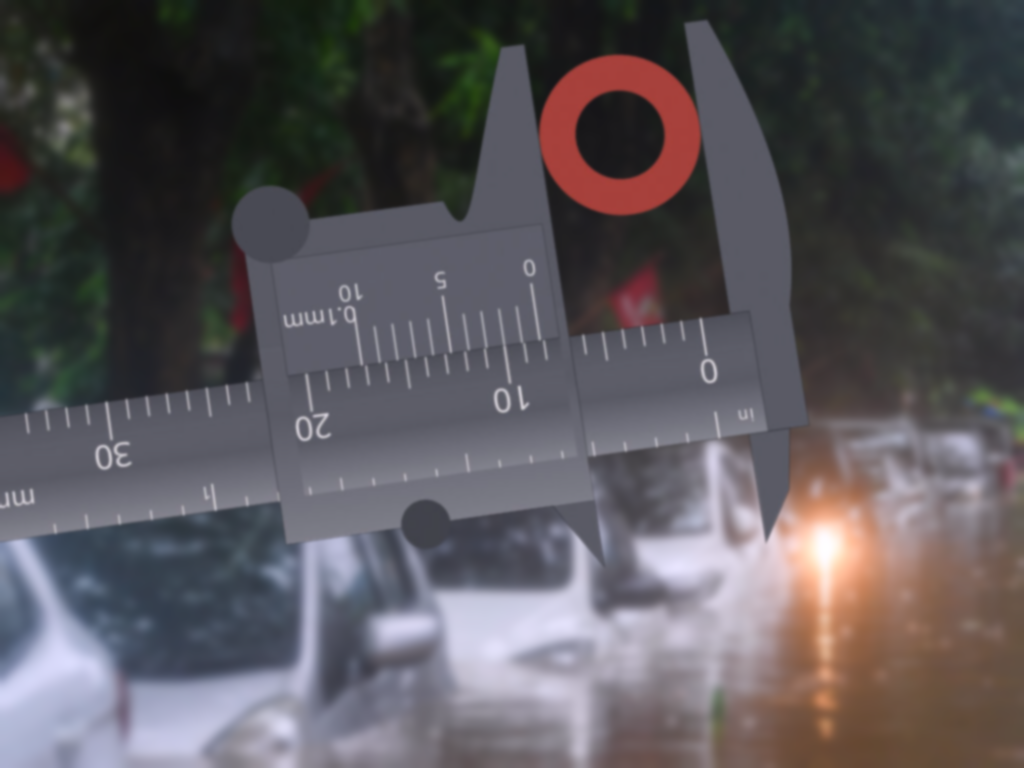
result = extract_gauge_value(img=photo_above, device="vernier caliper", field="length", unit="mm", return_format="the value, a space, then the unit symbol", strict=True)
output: 8.2 mm
